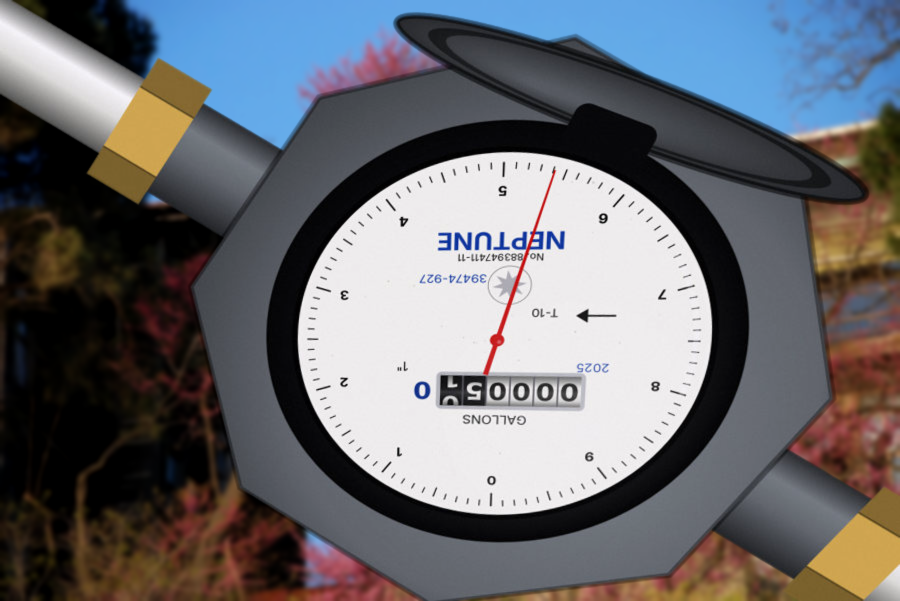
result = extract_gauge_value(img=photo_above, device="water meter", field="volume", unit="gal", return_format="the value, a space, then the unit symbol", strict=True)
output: 505.4 gal
